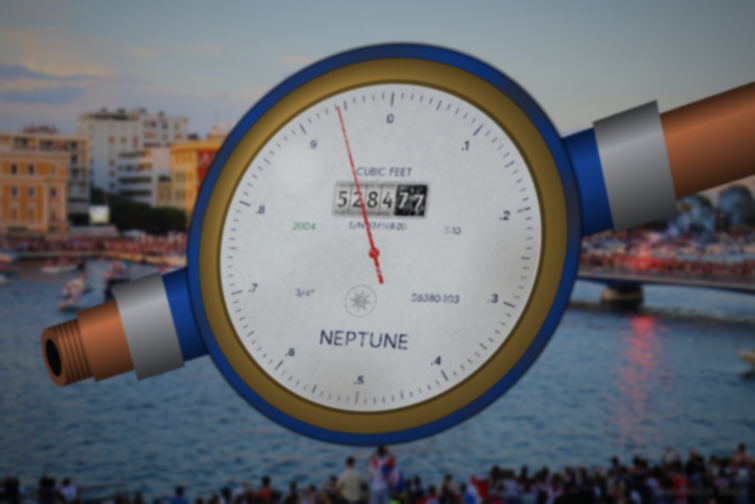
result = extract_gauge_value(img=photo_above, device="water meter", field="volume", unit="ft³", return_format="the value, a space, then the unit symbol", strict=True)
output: 528476.94 ft³
